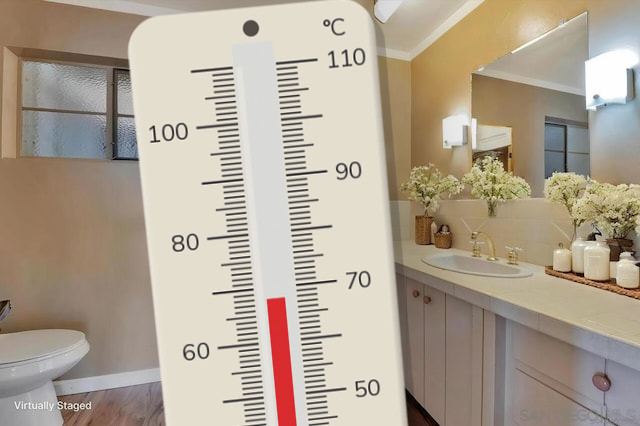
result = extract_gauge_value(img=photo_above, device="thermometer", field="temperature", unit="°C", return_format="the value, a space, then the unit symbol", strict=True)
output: 68 °C
